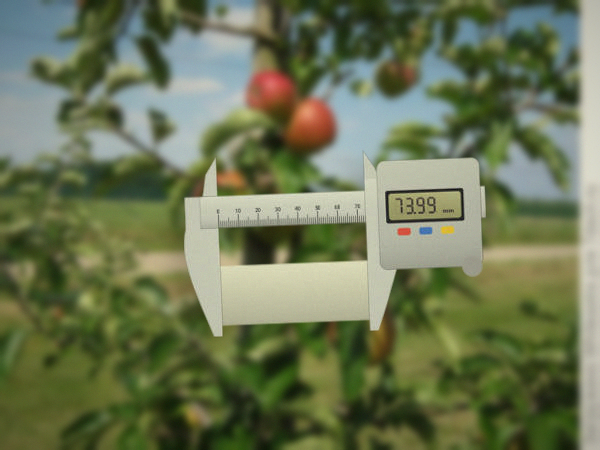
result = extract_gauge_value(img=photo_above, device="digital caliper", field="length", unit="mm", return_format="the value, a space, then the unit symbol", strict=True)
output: 73.99 mm
